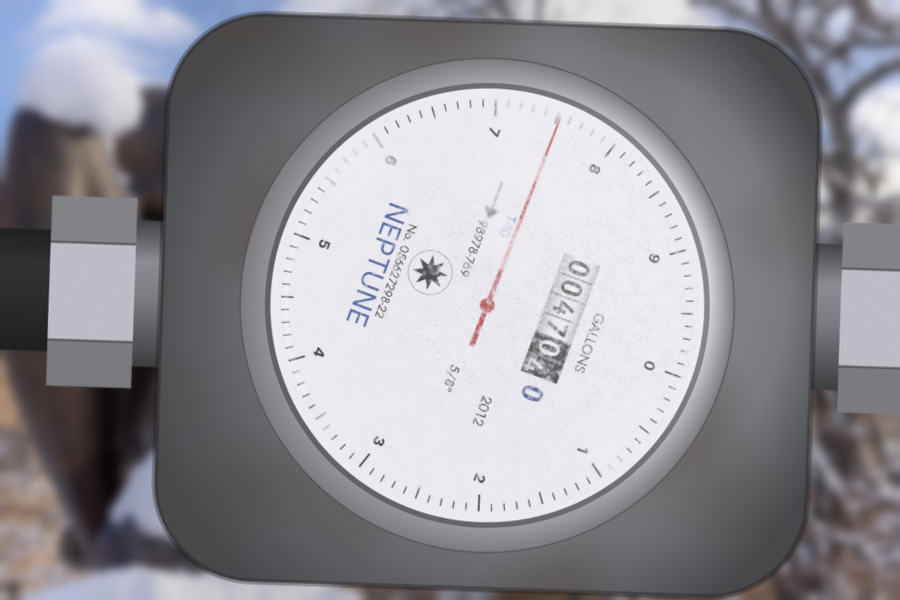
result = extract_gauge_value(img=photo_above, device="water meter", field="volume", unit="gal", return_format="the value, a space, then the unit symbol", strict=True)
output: 47037.5 gal
